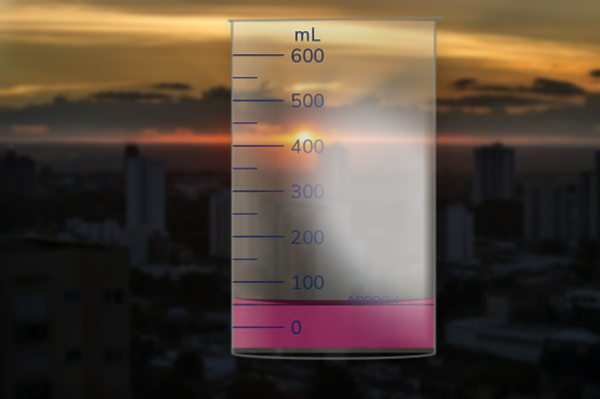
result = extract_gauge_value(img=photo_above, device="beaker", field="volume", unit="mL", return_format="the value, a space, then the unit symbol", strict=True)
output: 50 mL
